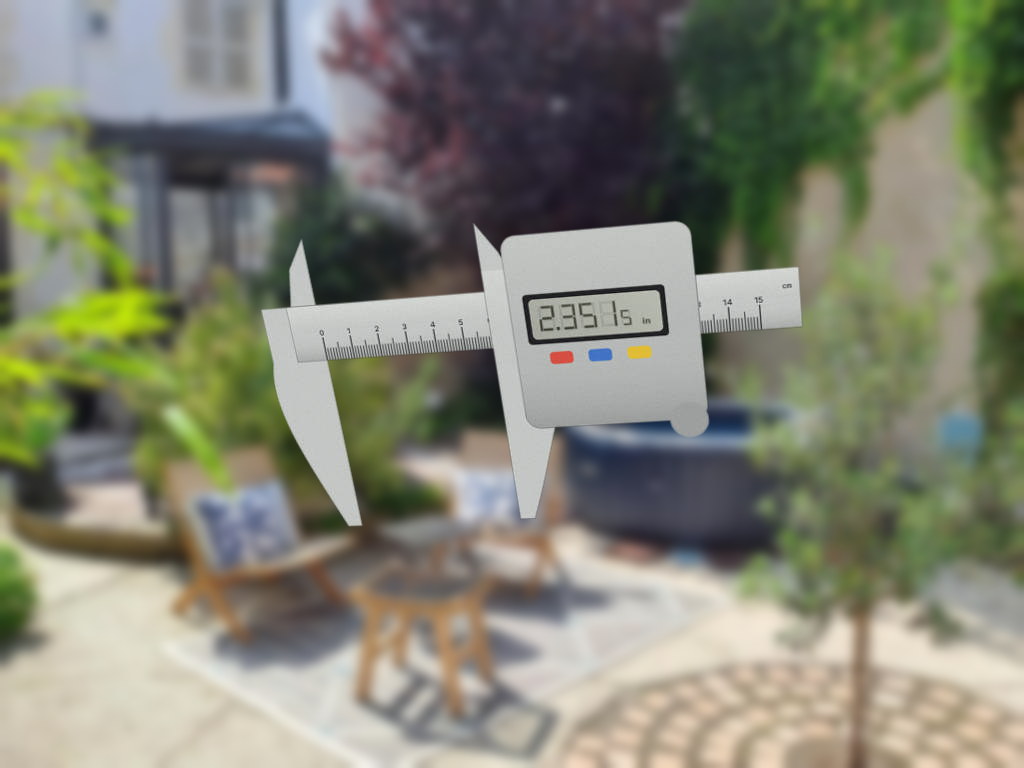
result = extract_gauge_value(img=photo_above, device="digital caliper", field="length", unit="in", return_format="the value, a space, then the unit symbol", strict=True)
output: 2.3515 in
